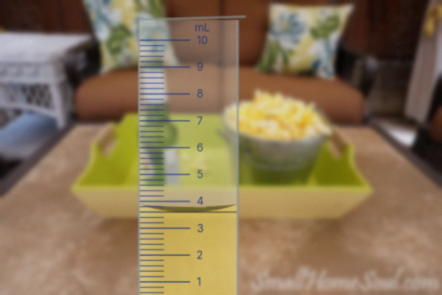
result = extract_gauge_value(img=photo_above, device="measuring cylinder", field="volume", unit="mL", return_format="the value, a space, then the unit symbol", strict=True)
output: 3.6 mL
